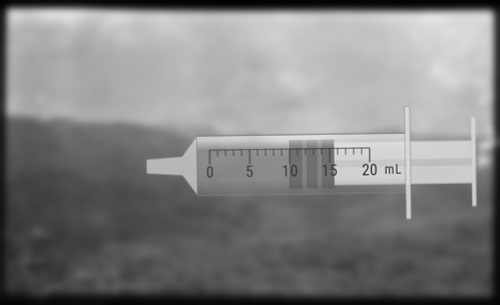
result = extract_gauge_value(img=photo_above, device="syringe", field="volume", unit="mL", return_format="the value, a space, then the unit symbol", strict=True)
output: 10 mL
